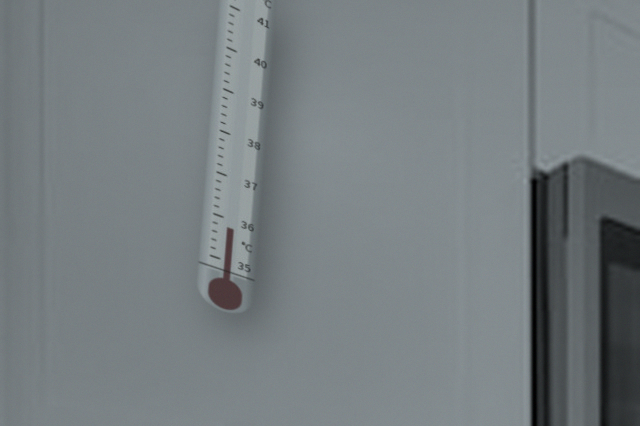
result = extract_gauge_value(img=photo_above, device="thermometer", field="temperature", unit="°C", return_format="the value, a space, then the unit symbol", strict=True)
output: 35.8 °C
